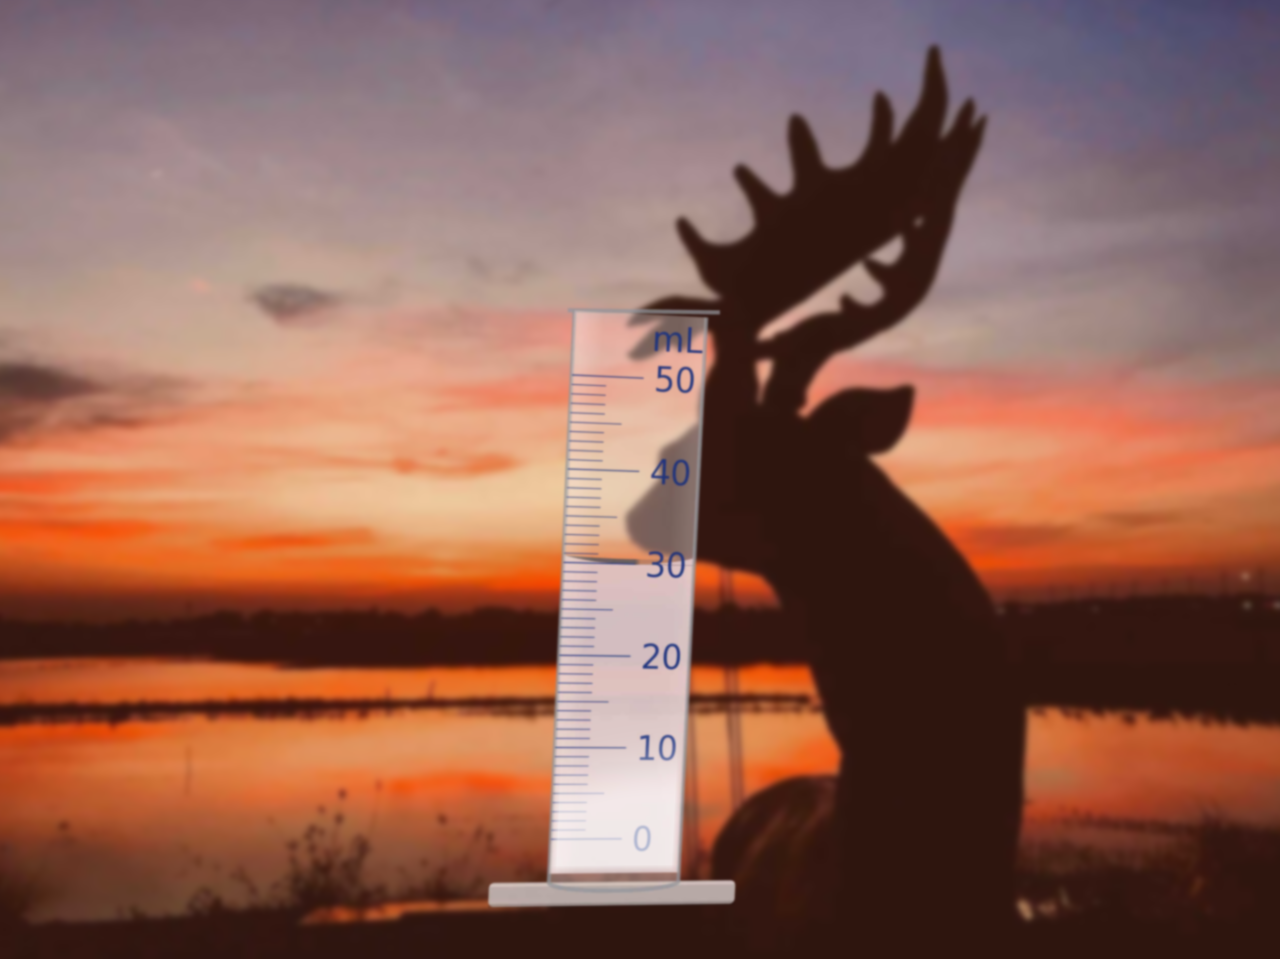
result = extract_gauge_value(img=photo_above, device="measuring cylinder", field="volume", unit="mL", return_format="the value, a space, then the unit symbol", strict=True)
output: 30 mL
